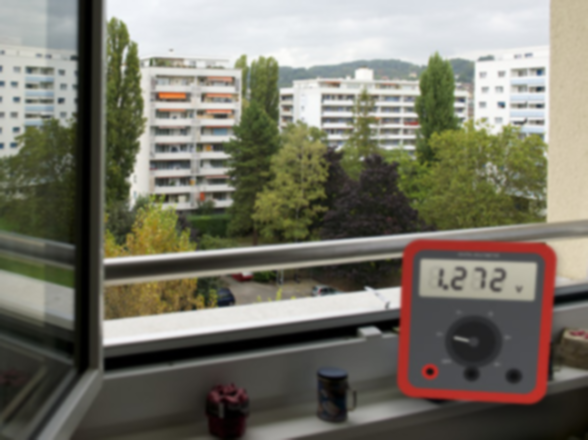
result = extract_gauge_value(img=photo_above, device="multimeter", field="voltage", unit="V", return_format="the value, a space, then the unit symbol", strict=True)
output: 1.272 V
